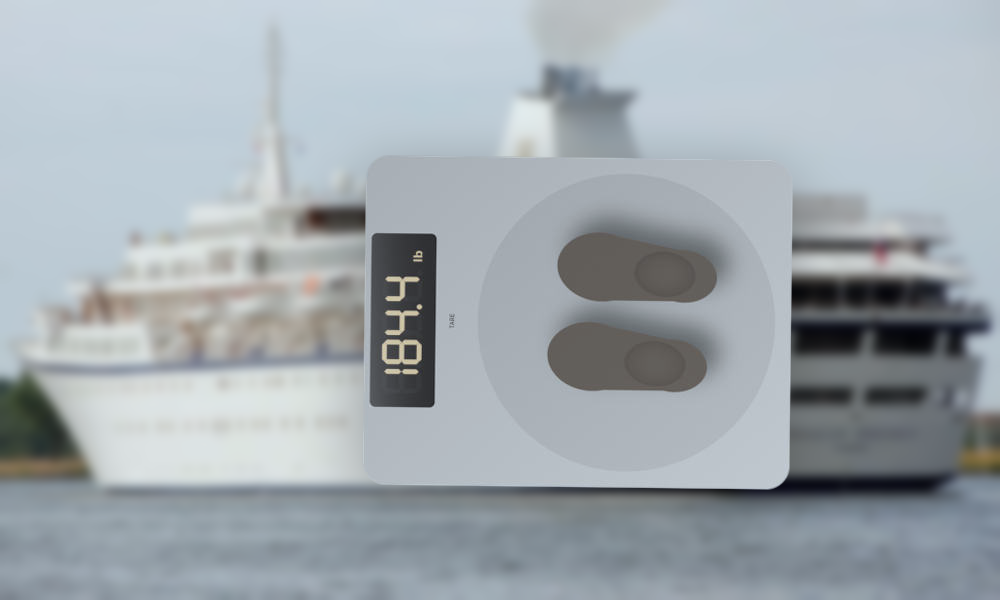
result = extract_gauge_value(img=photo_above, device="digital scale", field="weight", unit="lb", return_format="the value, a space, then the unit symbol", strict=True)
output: 184.4 lb
